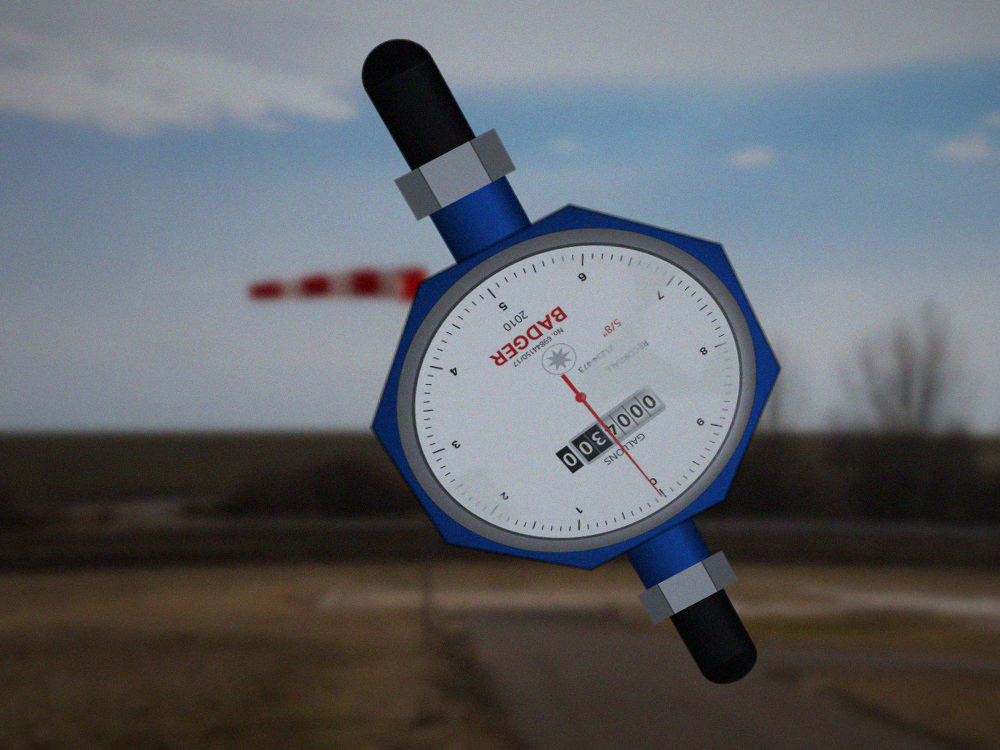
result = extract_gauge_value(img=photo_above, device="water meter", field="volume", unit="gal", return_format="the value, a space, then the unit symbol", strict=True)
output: 4300.0 gal
